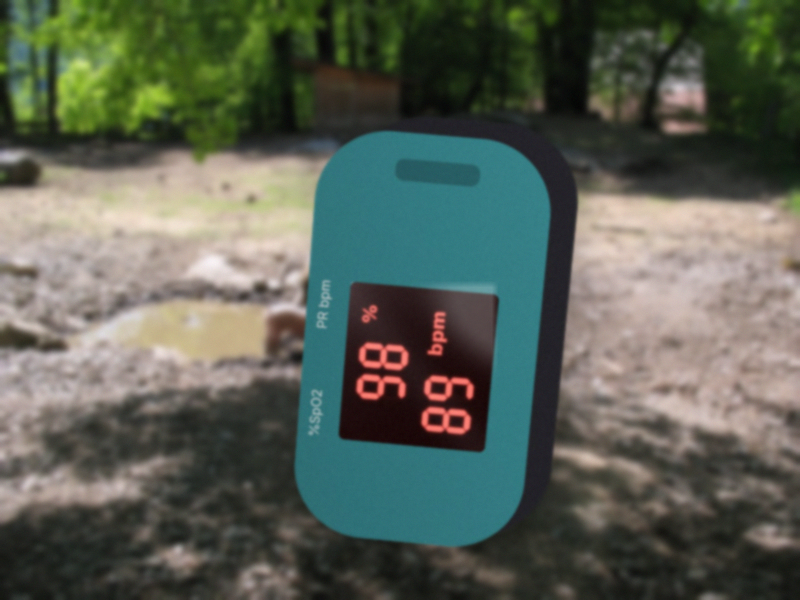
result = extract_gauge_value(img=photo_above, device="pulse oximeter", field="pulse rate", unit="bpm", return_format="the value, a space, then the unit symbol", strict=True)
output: 89 bpm
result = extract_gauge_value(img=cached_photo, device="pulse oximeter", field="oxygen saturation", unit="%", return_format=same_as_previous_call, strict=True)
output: 98 %
